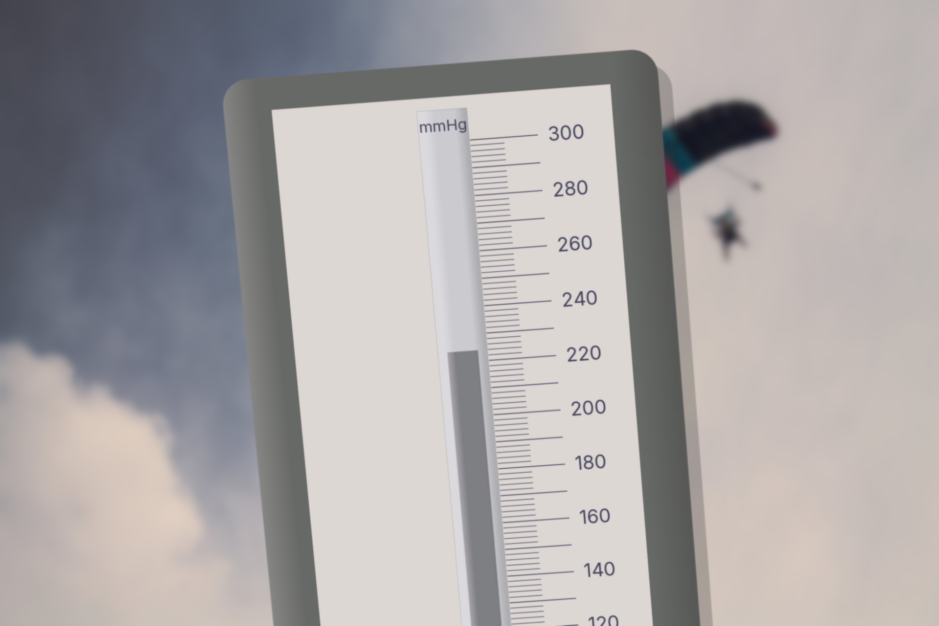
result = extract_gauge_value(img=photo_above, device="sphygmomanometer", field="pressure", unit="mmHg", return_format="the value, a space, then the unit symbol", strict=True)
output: 224 mmHg
